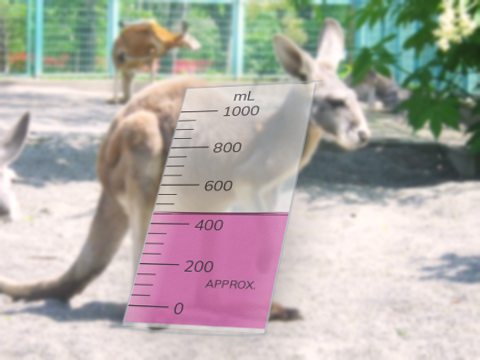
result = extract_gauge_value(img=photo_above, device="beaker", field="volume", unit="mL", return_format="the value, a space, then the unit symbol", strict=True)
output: 450 mL
